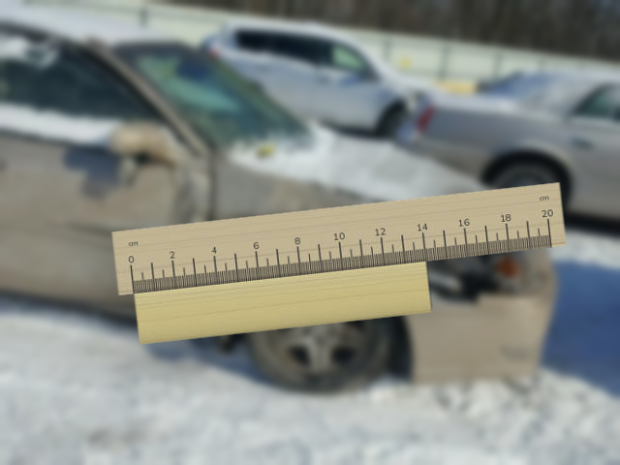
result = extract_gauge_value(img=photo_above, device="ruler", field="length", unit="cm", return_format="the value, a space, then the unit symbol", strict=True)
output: 14 cm
